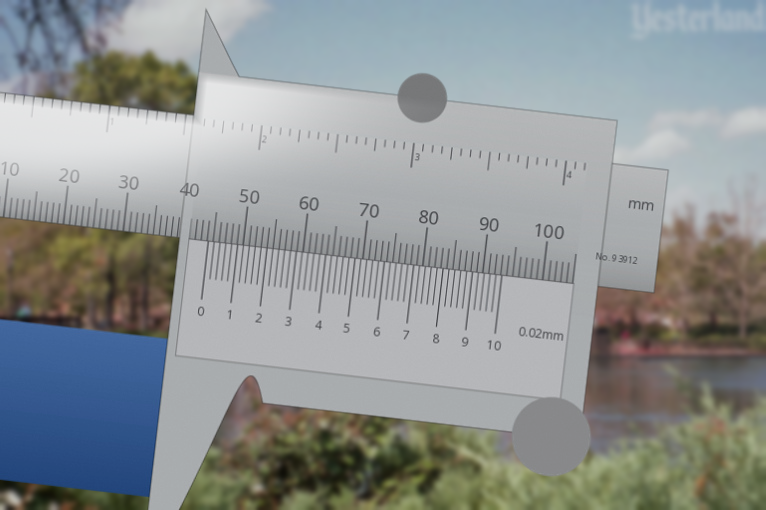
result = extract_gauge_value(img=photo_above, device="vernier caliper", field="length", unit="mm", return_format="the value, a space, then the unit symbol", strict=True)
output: 44.2 mm
